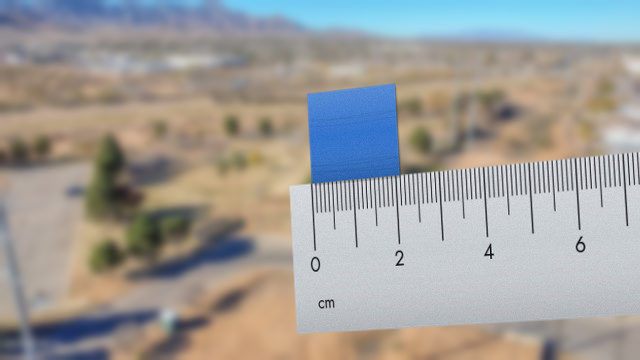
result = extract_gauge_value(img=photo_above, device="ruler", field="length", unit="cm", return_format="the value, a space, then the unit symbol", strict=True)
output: 2.1 cm
